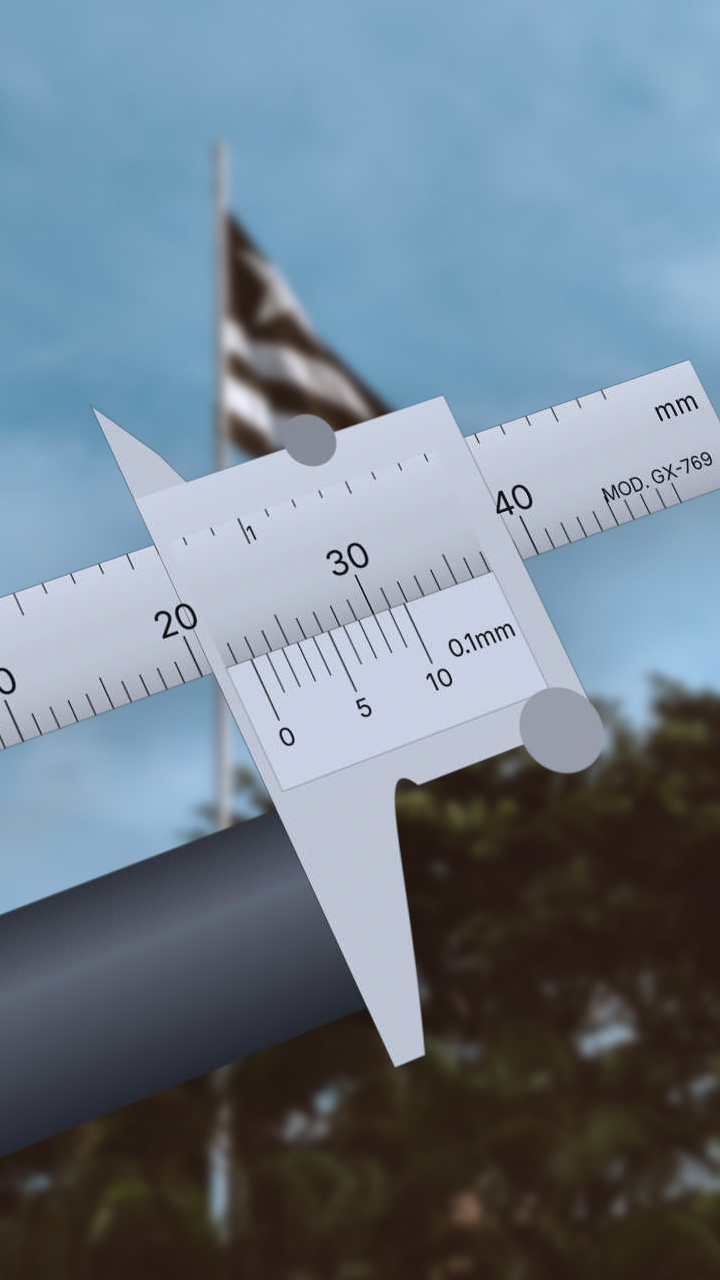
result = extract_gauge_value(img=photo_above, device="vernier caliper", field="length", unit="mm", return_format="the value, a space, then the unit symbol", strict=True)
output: 22.8 mm
